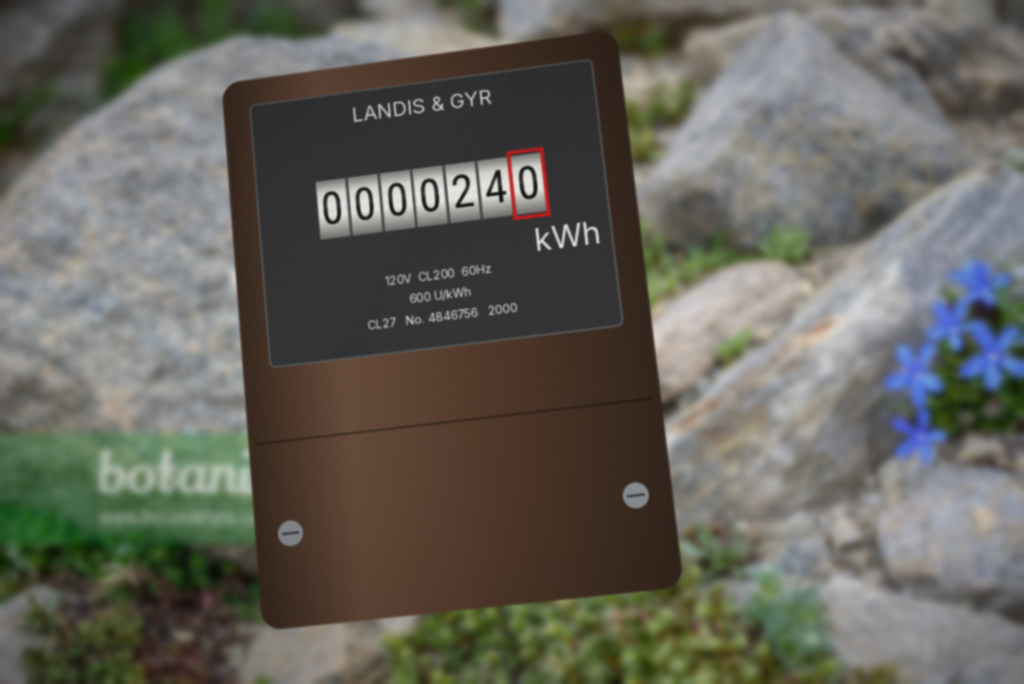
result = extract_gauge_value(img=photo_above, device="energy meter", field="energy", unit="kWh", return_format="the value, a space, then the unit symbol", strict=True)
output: 24.0 kWh
